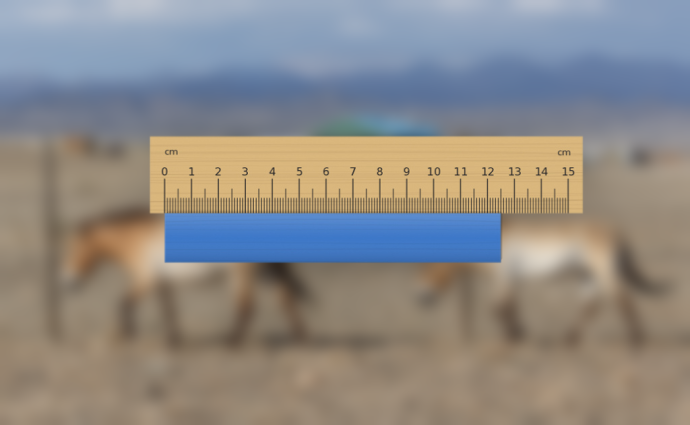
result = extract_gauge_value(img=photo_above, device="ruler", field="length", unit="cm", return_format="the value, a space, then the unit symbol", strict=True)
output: 12.5 cm
